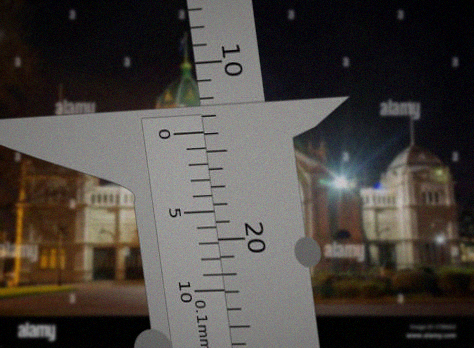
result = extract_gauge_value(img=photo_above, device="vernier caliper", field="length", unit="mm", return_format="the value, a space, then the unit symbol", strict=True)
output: 13.9 mm
